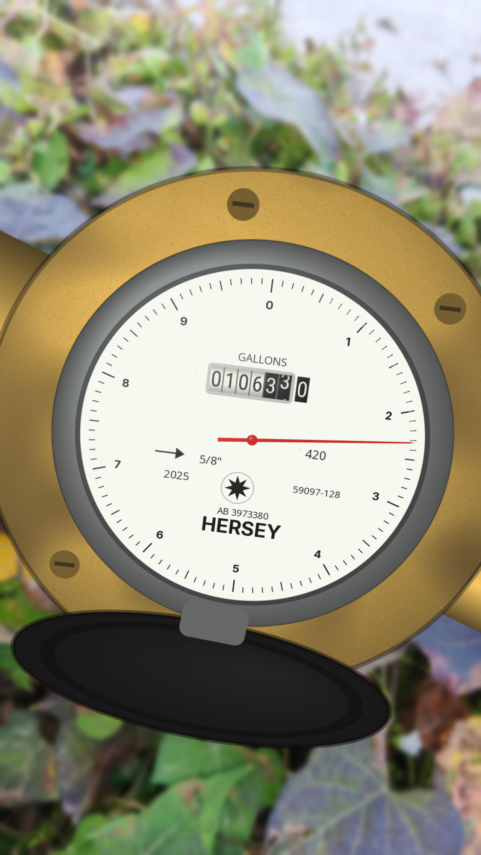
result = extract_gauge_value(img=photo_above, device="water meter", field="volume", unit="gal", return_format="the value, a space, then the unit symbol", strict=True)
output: 106332.3 gal
